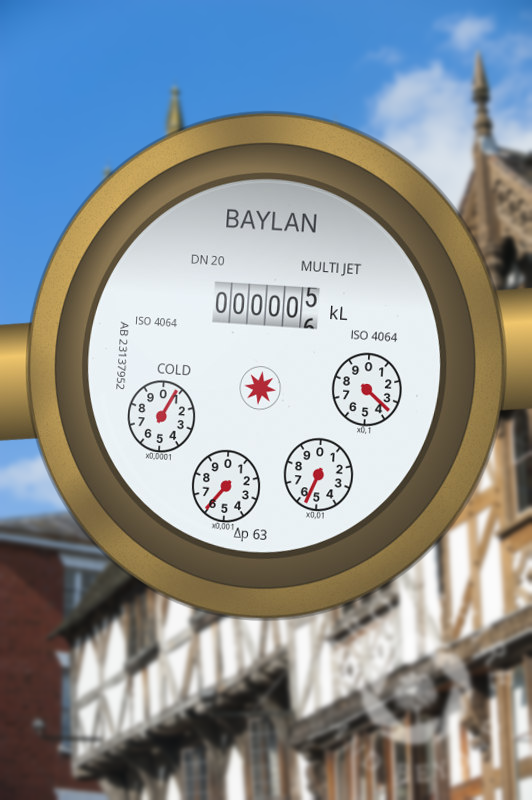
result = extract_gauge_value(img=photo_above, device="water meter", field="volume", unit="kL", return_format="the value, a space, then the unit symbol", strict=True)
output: 5.3560 kL
